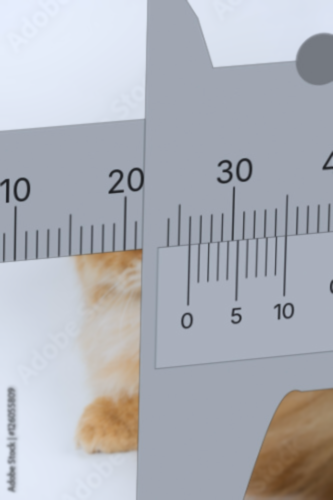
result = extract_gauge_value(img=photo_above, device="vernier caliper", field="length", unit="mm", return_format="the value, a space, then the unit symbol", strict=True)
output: 26.0 mm
